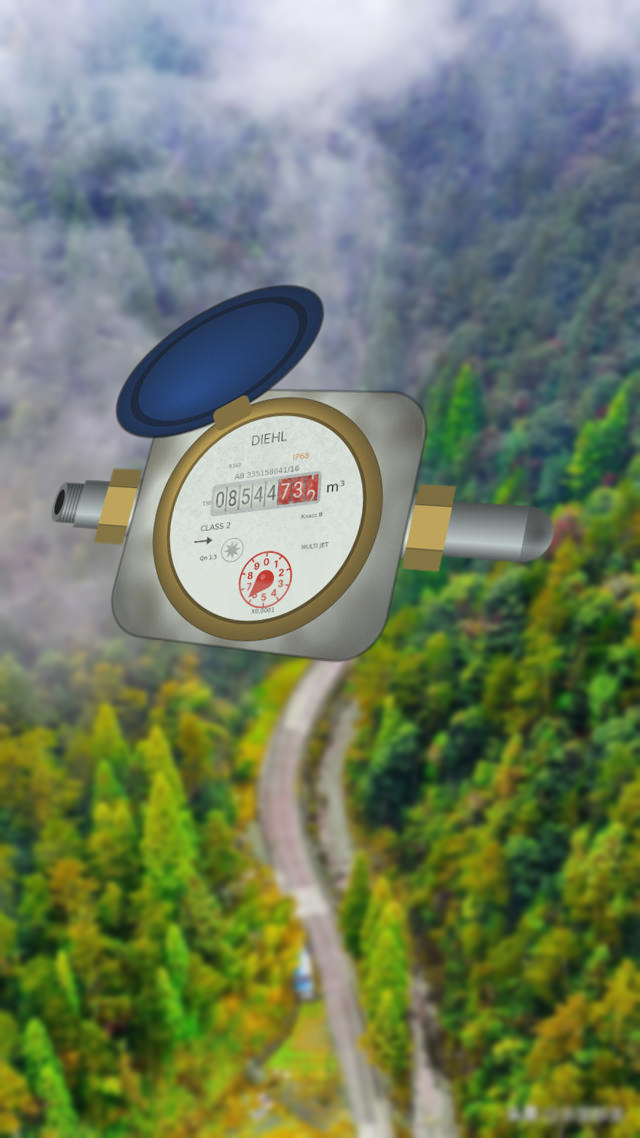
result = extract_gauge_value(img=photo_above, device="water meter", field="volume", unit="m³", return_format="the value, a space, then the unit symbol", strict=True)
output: 8544.7316 m³
